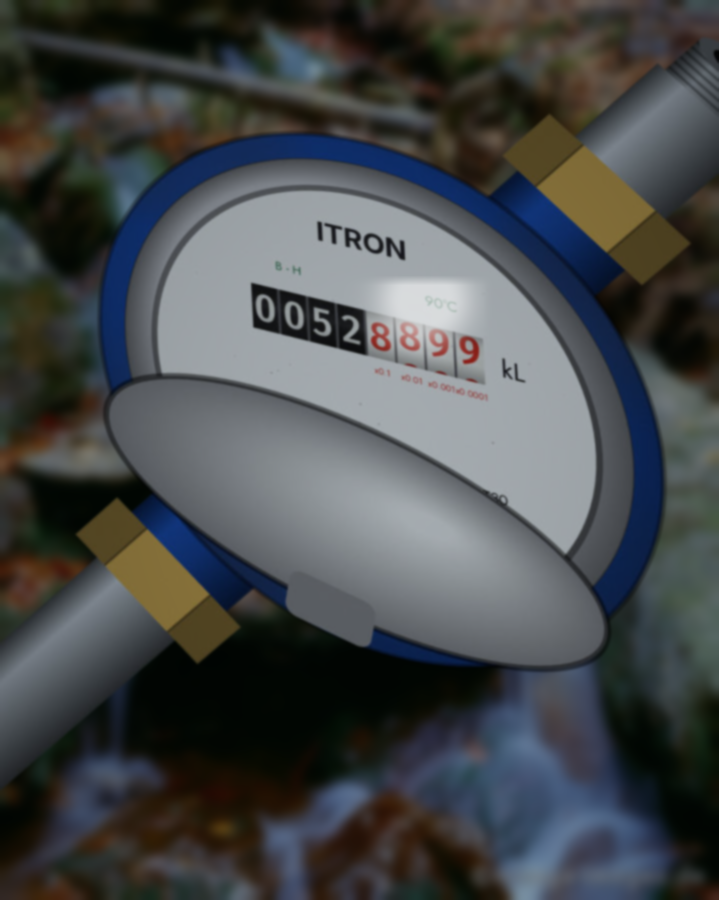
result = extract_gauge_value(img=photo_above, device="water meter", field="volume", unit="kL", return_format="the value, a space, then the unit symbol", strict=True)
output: 52.8899 kL
